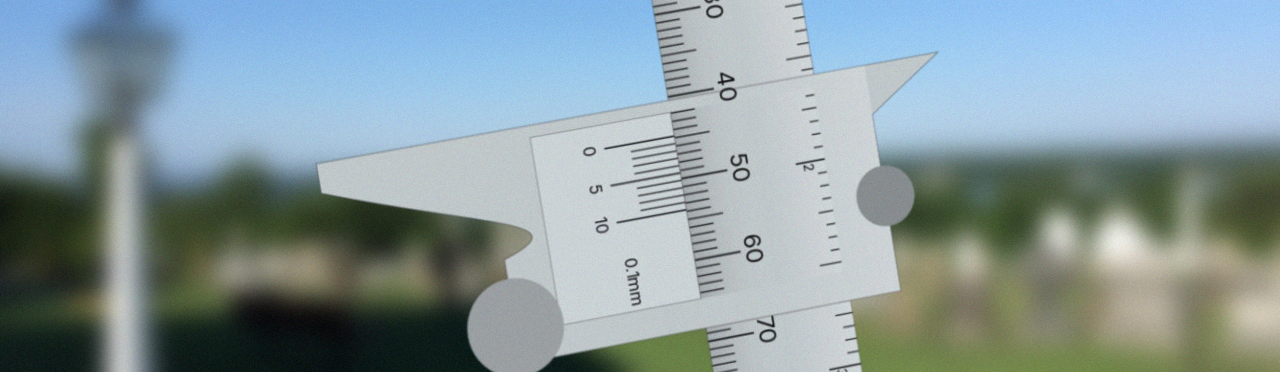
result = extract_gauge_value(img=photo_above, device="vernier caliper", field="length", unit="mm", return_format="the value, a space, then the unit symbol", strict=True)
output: 44.8 mm
